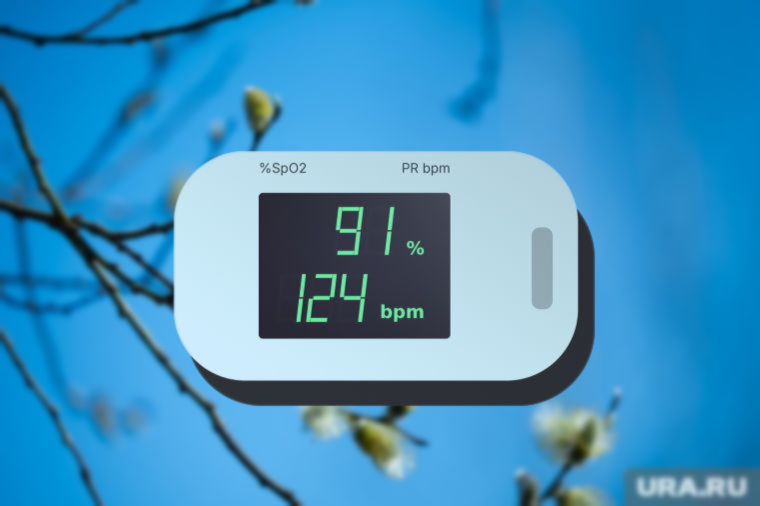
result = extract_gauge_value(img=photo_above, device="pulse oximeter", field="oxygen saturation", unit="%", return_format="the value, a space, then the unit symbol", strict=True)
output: 91 %
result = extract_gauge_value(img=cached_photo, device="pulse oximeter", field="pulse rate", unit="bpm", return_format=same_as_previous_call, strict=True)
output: 124 bpm
